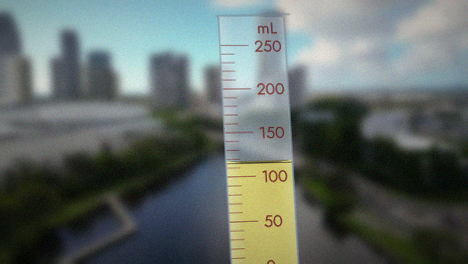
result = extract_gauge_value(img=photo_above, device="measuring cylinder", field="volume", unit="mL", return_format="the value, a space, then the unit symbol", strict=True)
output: 115 mL
